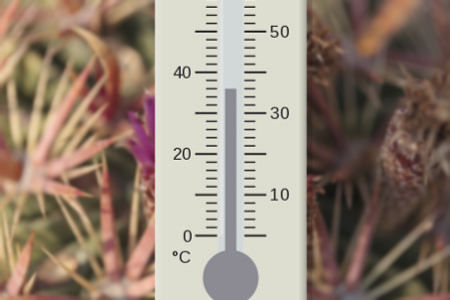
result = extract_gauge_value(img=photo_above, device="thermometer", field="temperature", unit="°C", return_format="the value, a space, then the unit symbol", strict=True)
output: 36 °C
